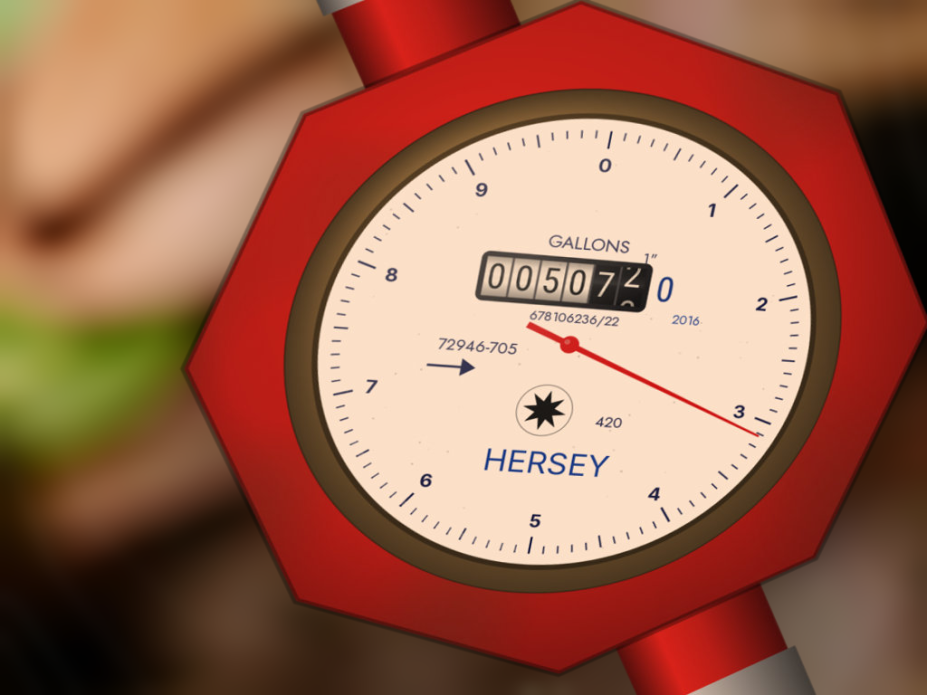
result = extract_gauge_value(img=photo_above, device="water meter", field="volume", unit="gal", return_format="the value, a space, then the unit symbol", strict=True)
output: 50723.1 gal
